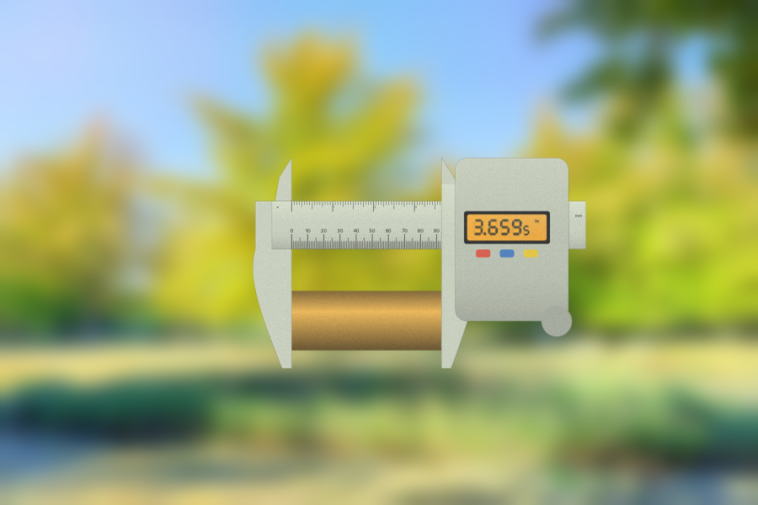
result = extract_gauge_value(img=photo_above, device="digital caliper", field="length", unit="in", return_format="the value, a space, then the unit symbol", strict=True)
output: 3.6595 in
